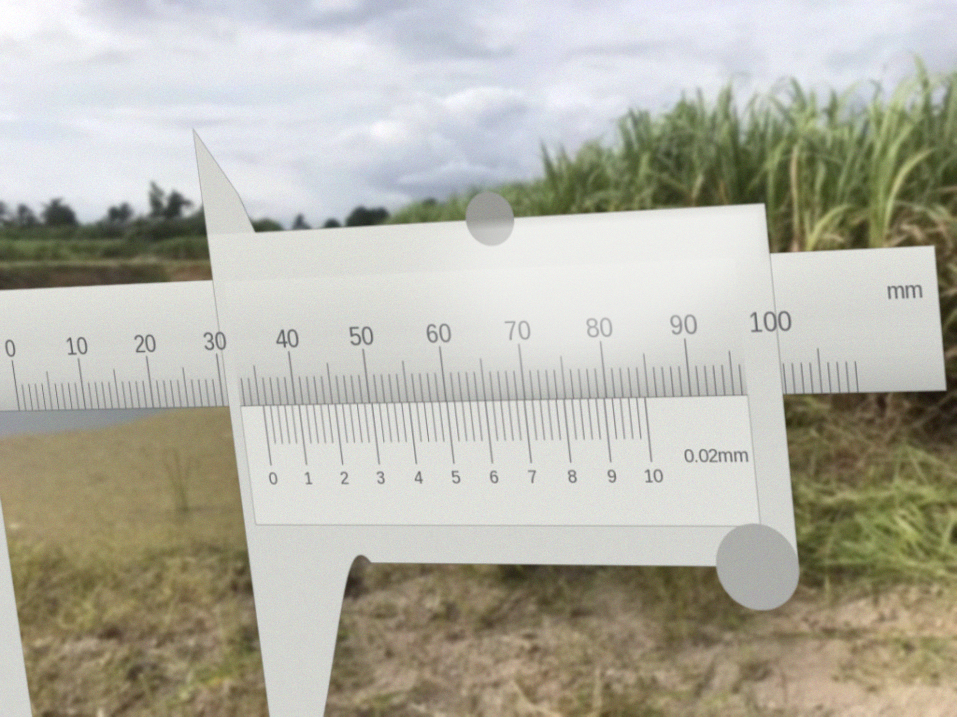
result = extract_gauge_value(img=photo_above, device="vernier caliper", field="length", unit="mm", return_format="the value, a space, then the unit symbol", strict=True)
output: 35.6 mm
